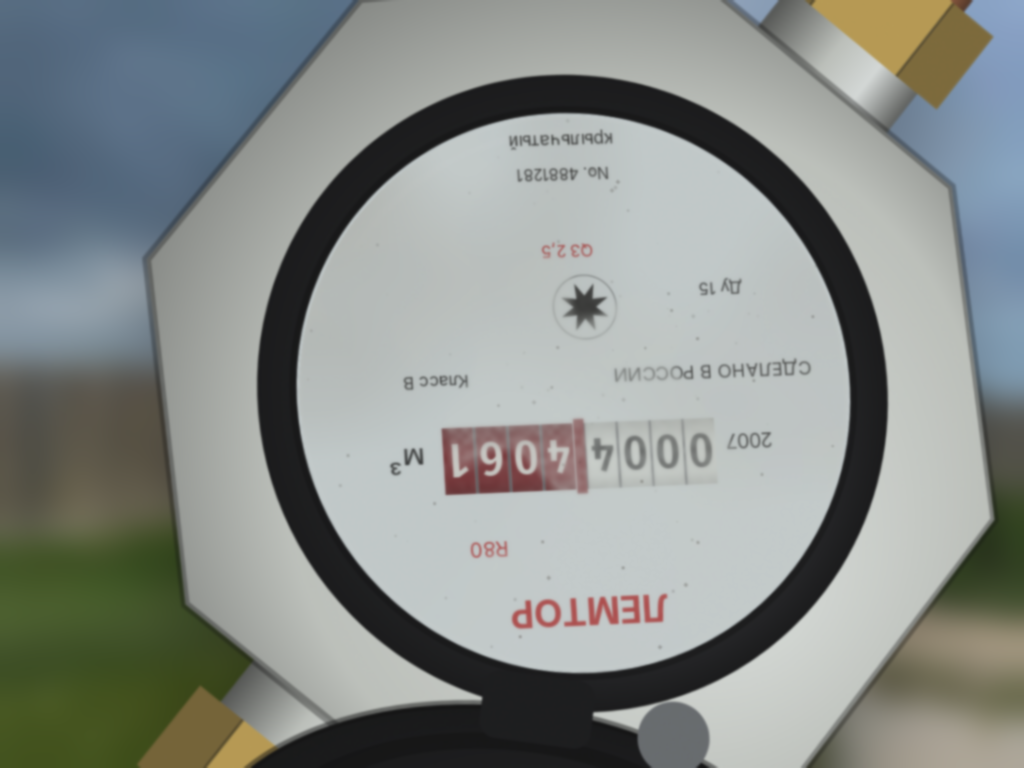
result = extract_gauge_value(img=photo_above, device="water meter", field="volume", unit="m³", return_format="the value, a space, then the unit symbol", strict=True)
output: 4.4061 m³
